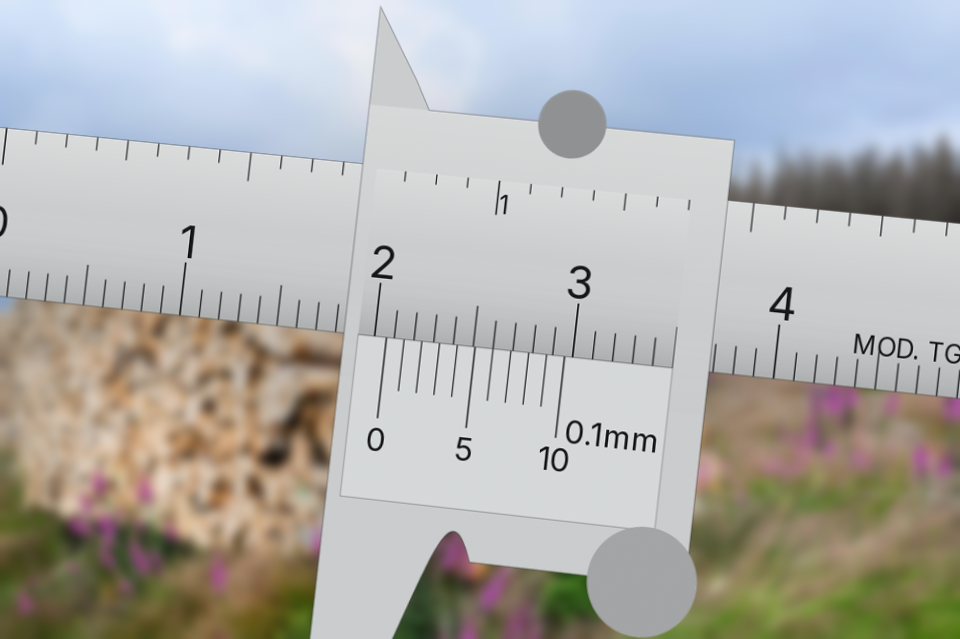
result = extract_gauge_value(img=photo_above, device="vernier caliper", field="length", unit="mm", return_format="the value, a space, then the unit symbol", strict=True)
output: 20.6 mm
